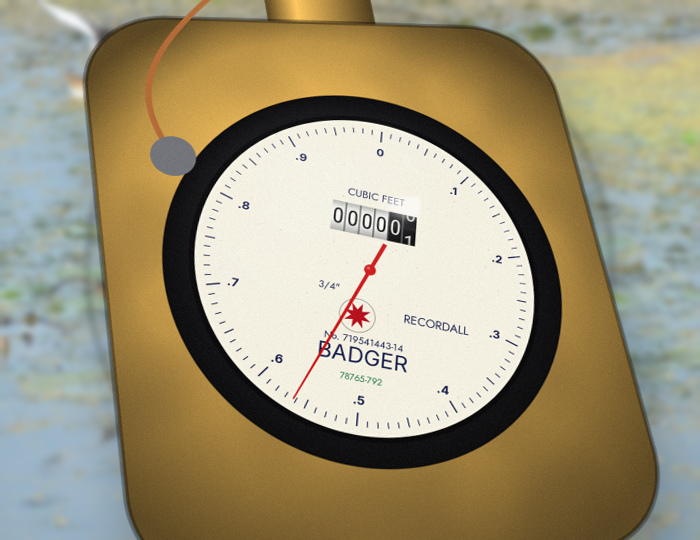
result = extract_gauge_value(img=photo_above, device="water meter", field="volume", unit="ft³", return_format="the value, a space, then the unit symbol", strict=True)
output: 0.56 ft³
